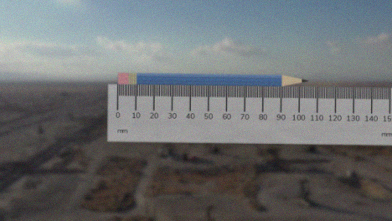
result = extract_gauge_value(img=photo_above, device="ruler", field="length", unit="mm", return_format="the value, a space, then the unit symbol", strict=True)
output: 105 mm
